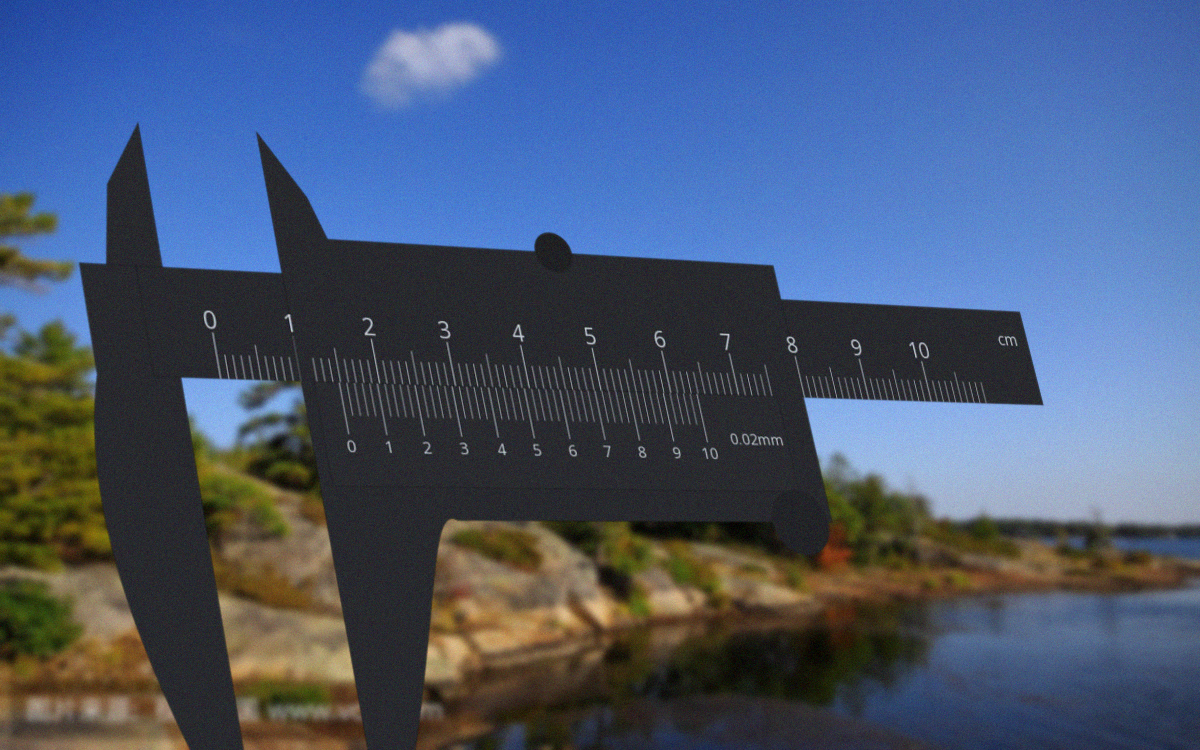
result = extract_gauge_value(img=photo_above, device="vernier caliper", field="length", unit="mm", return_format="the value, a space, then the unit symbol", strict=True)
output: 14.8 mm
